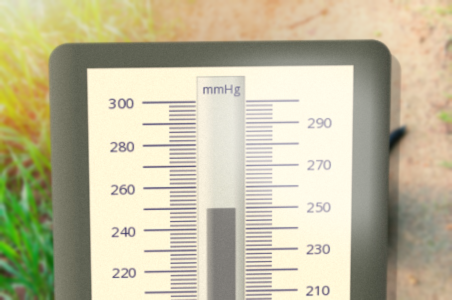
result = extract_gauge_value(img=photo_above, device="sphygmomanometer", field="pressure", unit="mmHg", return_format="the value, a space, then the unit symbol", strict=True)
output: 250 mmHg
